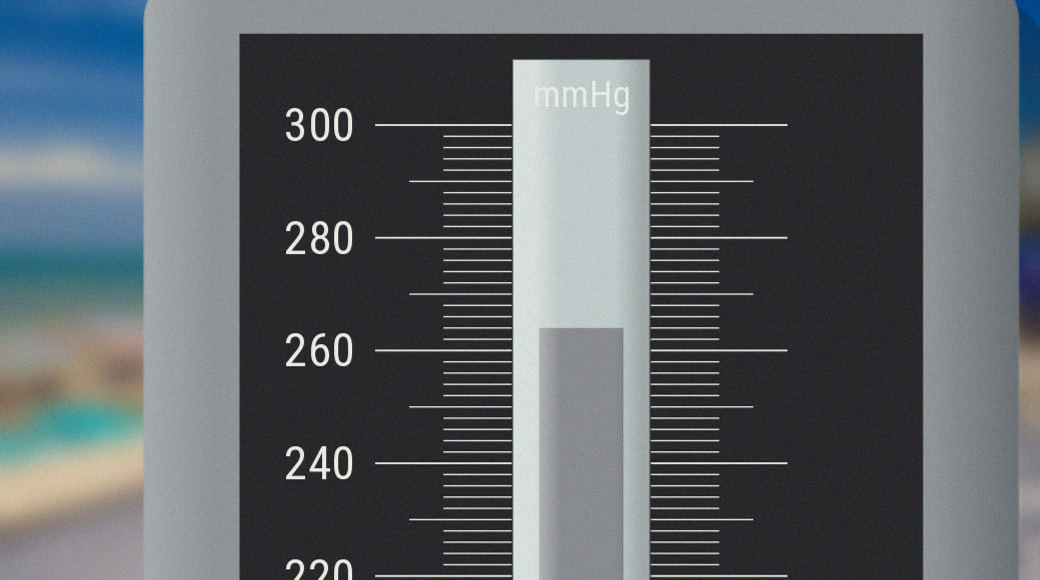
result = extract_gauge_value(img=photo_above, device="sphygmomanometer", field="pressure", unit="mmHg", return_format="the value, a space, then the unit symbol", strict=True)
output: 264 mmHg
